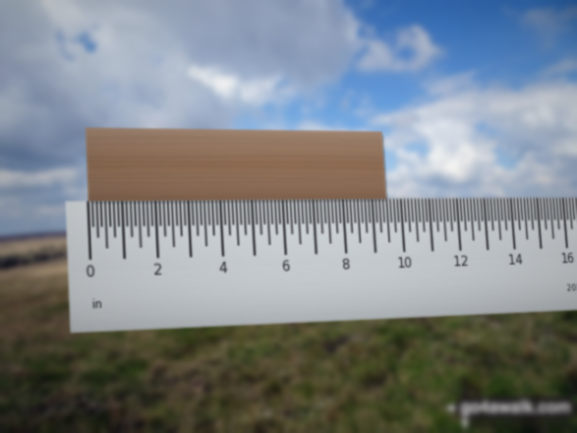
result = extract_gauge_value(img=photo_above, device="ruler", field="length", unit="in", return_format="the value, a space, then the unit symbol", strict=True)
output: 9.5 in
